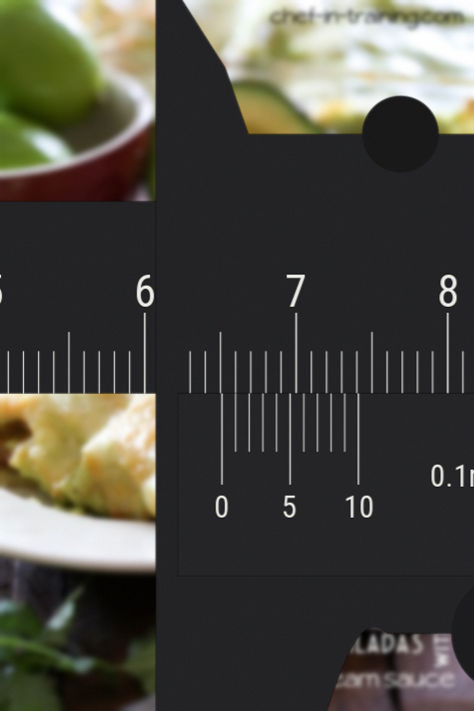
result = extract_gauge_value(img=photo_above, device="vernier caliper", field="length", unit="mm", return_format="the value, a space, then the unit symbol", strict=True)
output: 65.1 mm
